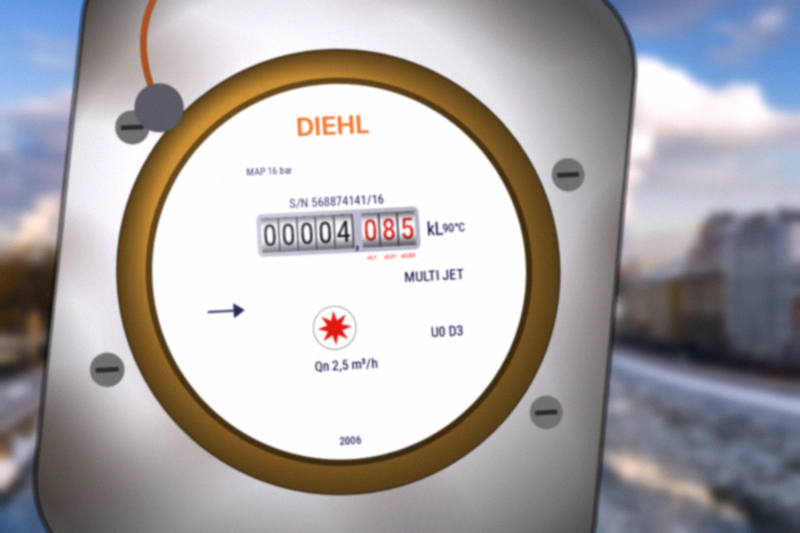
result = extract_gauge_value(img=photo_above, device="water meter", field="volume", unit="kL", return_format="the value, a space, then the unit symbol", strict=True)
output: 4.085 kL
